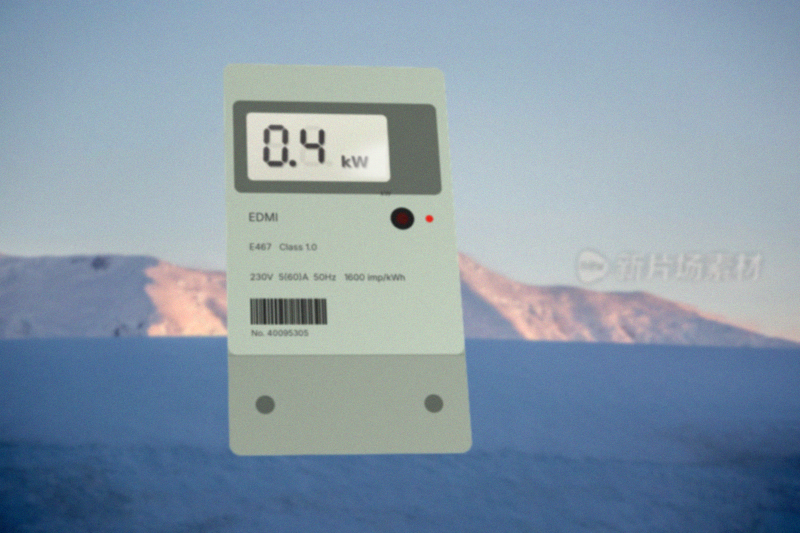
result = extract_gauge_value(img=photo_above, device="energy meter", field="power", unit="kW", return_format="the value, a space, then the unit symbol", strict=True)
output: 0.4 kW
